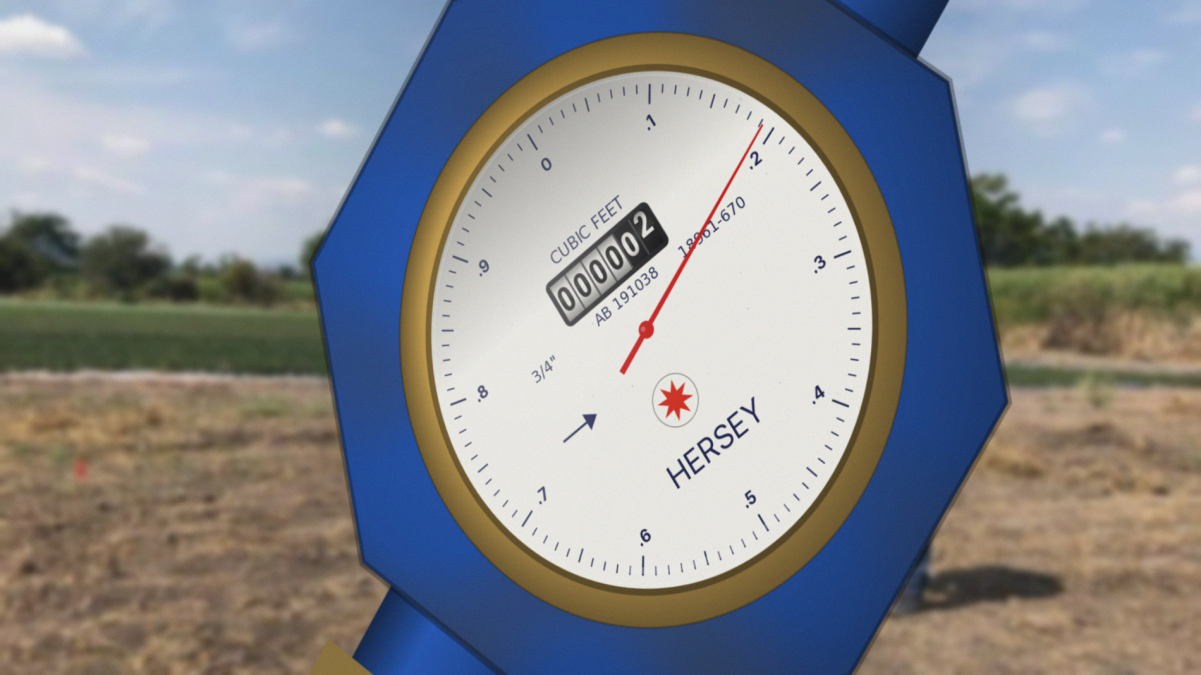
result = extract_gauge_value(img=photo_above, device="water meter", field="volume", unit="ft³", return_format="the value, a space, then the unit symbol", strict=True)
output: 2.19 ft³
